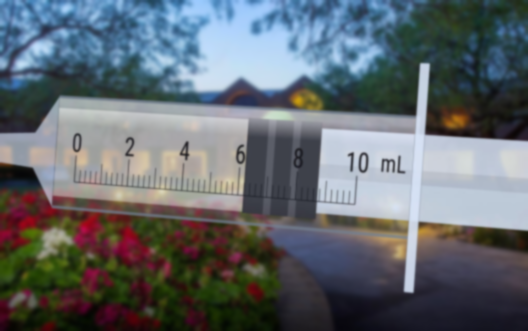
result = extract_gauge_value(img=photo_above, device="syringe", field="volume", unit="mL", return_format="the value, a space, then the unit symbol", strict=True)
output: 6.2 mL
